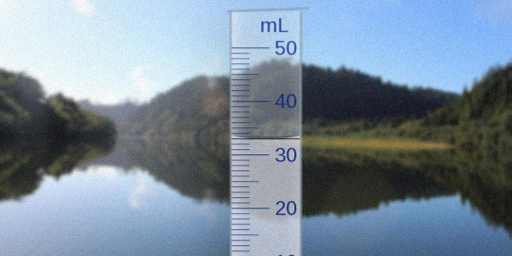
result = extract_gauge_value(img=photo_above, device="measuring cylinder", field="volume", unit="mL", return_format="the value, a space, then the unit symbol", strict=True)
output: 33 mL
